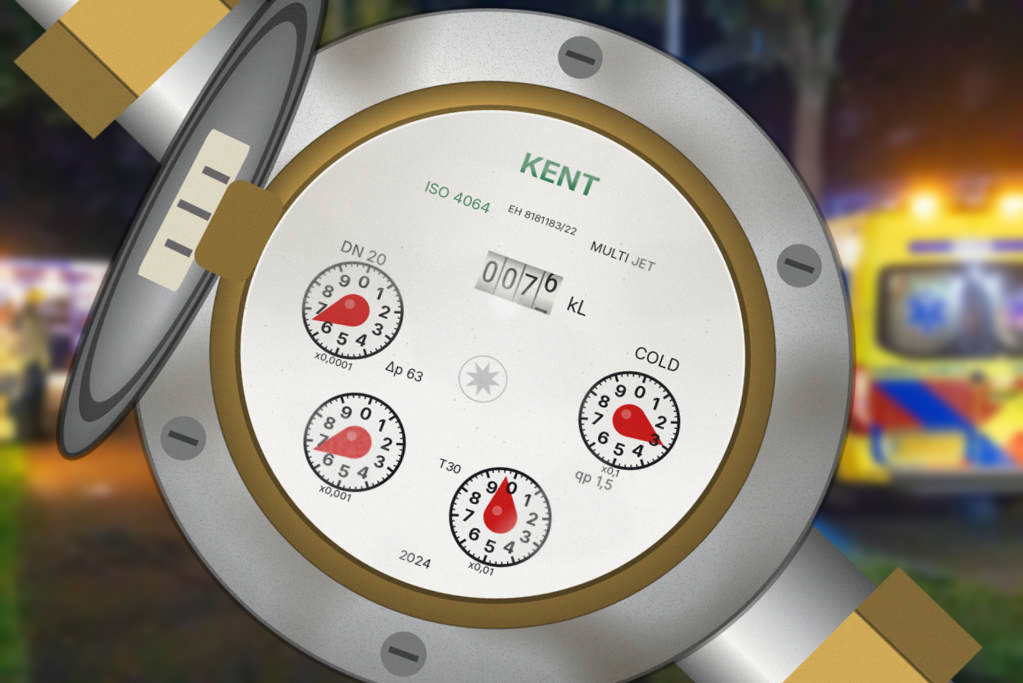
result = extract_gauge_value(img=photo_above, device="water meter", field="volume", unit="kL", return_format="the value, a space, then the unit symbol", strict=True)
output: 76.2966 kL
